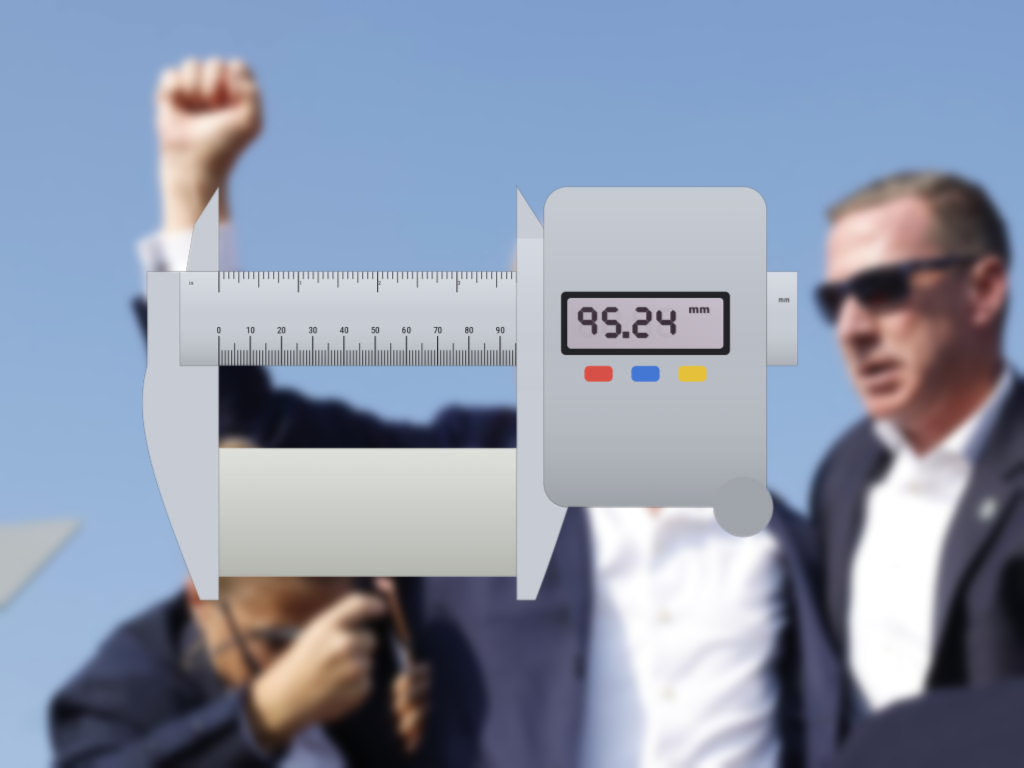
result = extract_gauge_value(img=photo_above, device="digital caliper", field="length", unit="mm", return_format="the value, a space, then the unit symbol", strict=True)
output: 95.24 mm
